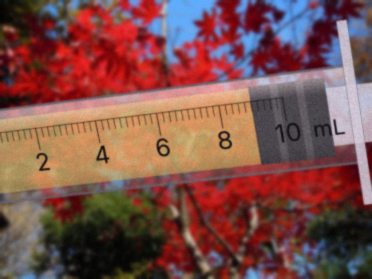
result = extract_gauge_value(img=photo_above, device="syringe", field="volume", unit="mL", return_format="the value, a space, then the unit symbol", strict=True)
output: 9 mL
